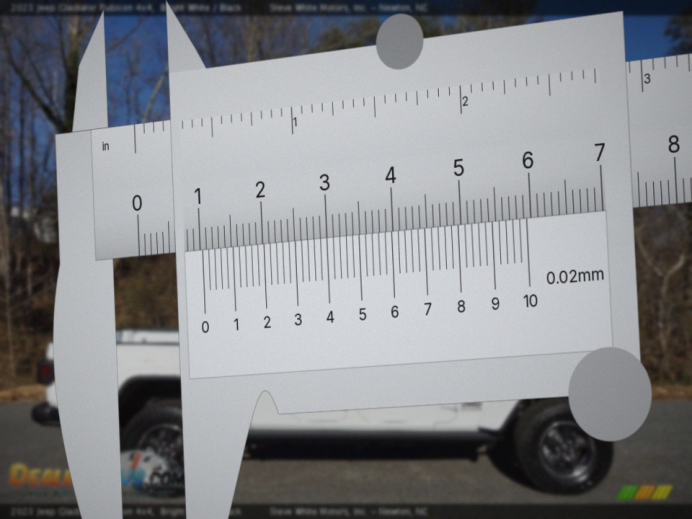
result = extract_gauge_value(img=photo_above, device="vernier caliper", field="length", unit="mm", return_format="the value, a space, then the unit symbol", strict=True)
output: 10.4 mm
